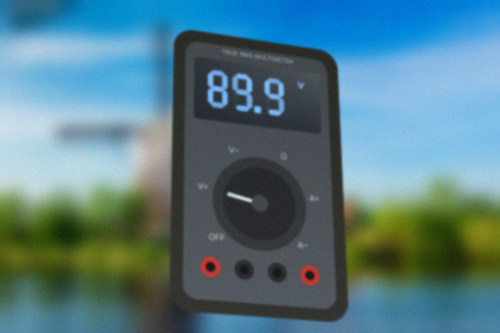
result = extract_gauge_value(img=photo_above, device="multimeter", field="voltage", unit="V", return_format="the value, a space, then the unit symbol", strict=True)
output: 89.9 V
